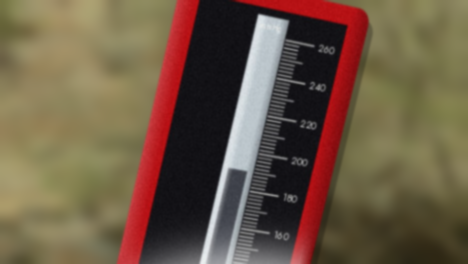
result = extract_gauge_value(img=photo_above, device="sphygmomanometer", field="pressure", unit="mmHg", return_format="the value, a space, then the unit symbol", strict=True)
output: 190 mmHg
